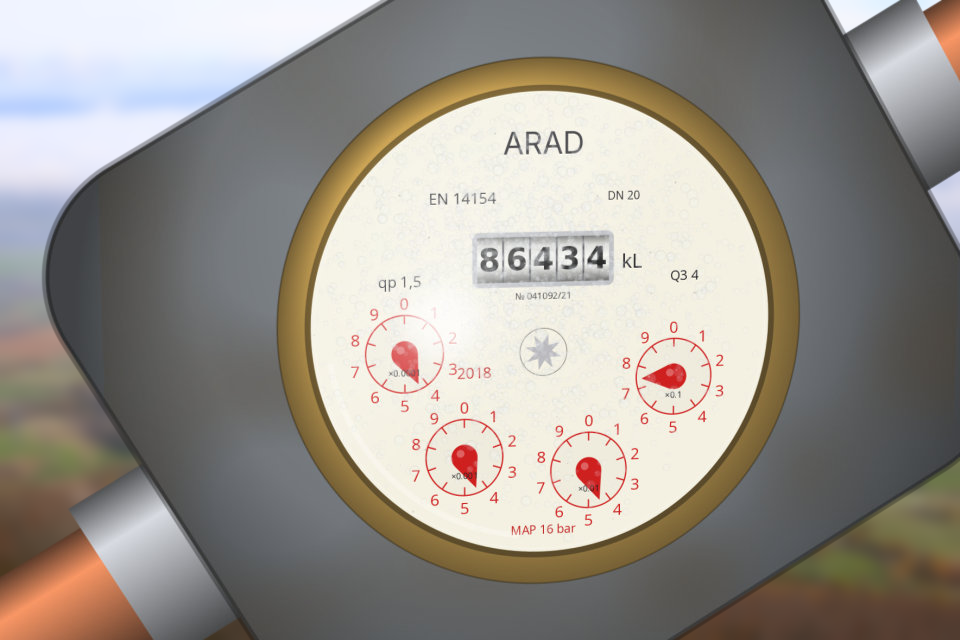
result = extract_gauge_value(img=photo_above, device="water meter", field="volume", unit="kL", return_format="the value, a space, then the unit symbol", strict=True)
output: 86434.7444 kL
